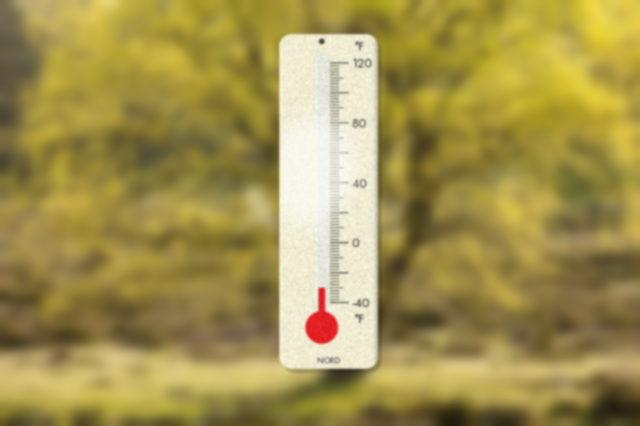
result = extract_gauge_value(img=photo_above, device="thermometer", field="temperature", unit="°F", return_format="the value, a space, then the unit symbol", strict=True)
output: -30 °F
